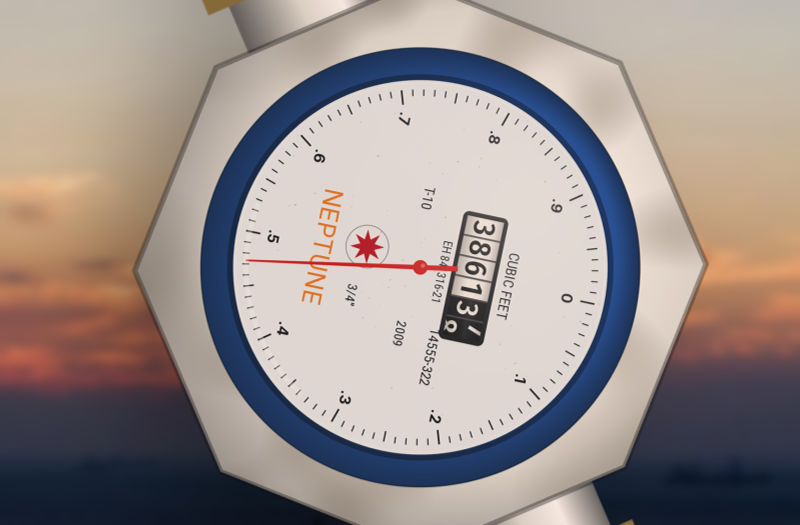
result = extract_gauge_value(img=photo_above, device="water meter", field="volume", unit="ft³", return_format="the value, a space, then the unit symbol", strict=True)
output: 386137.47 ft³
